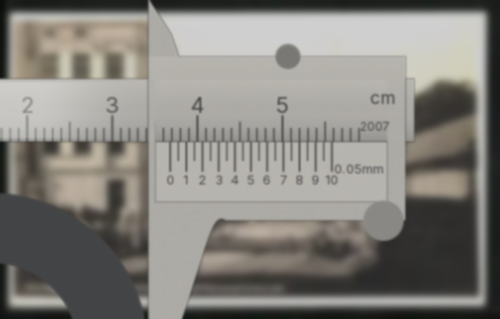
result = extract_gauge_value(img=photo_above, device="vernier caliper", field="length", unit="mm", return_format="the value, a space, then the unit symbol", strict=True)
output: 36.8 mm
